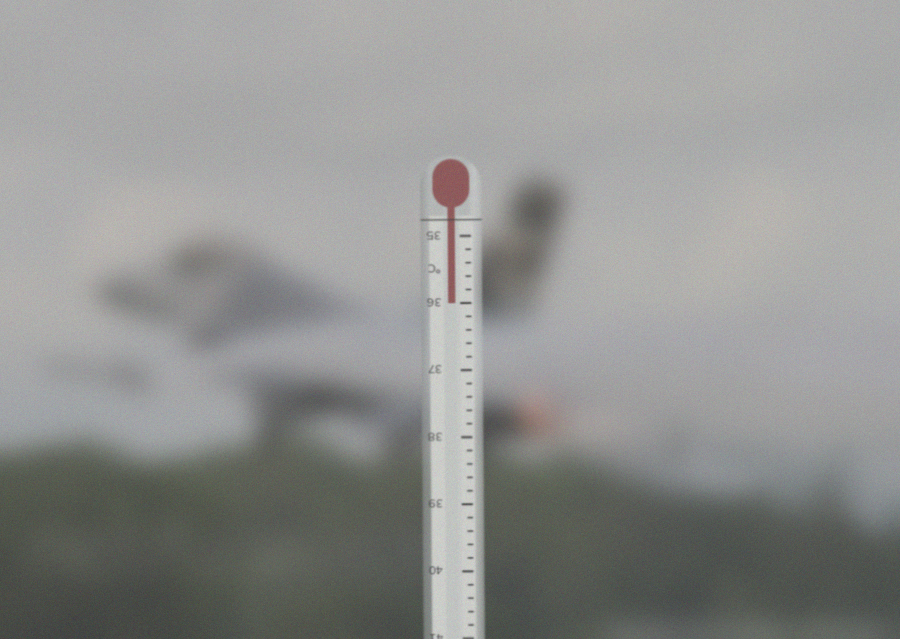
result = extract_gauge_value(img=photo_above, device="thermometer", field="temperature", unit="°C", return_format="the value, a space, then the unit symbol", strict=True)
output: 36 °C
